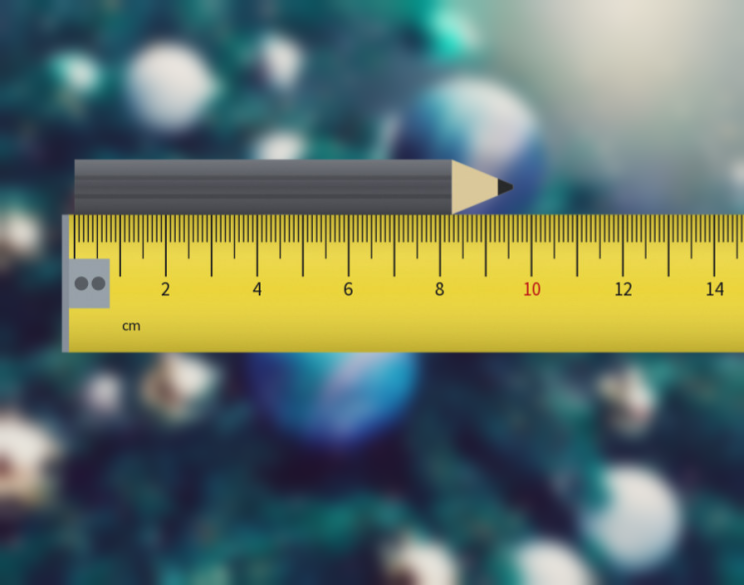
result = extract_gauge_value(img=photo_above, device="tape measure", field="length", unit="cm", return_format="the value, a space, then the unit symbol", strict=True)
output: 9.6 cm
